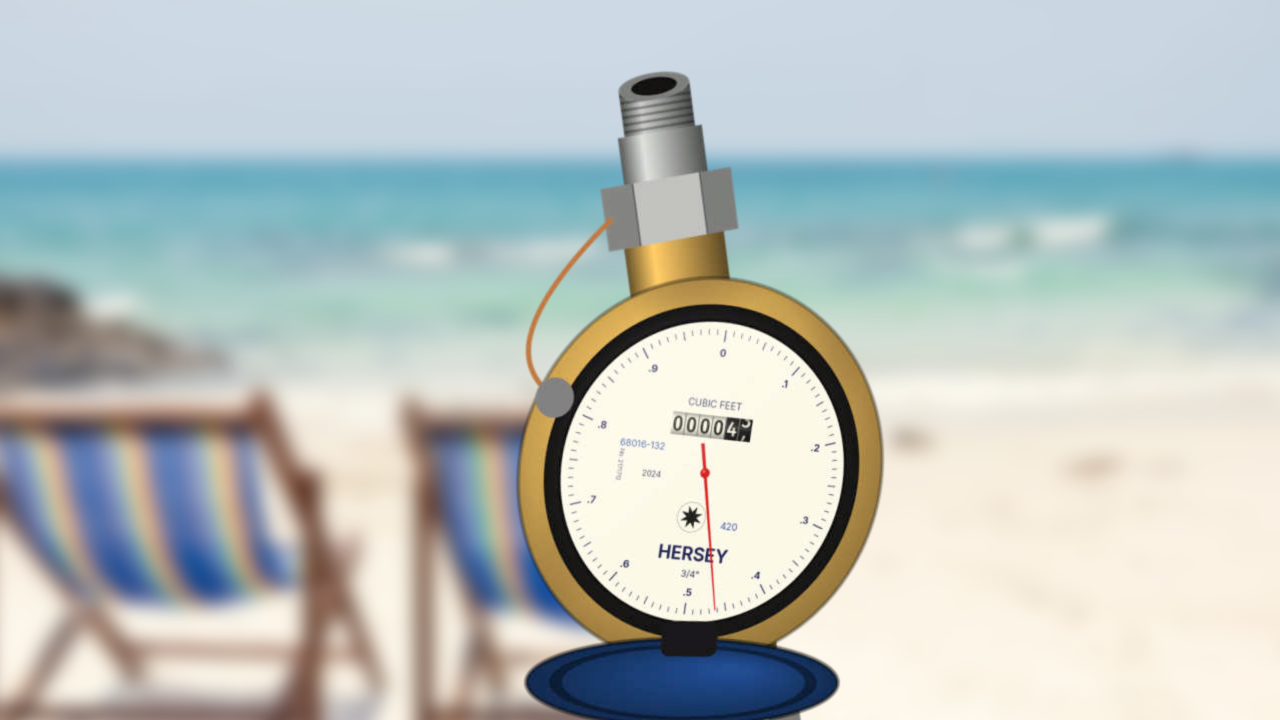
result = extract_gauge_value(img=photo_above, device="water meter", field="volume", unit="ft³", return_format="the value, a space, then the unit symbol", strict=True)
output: 43.46 ft³
